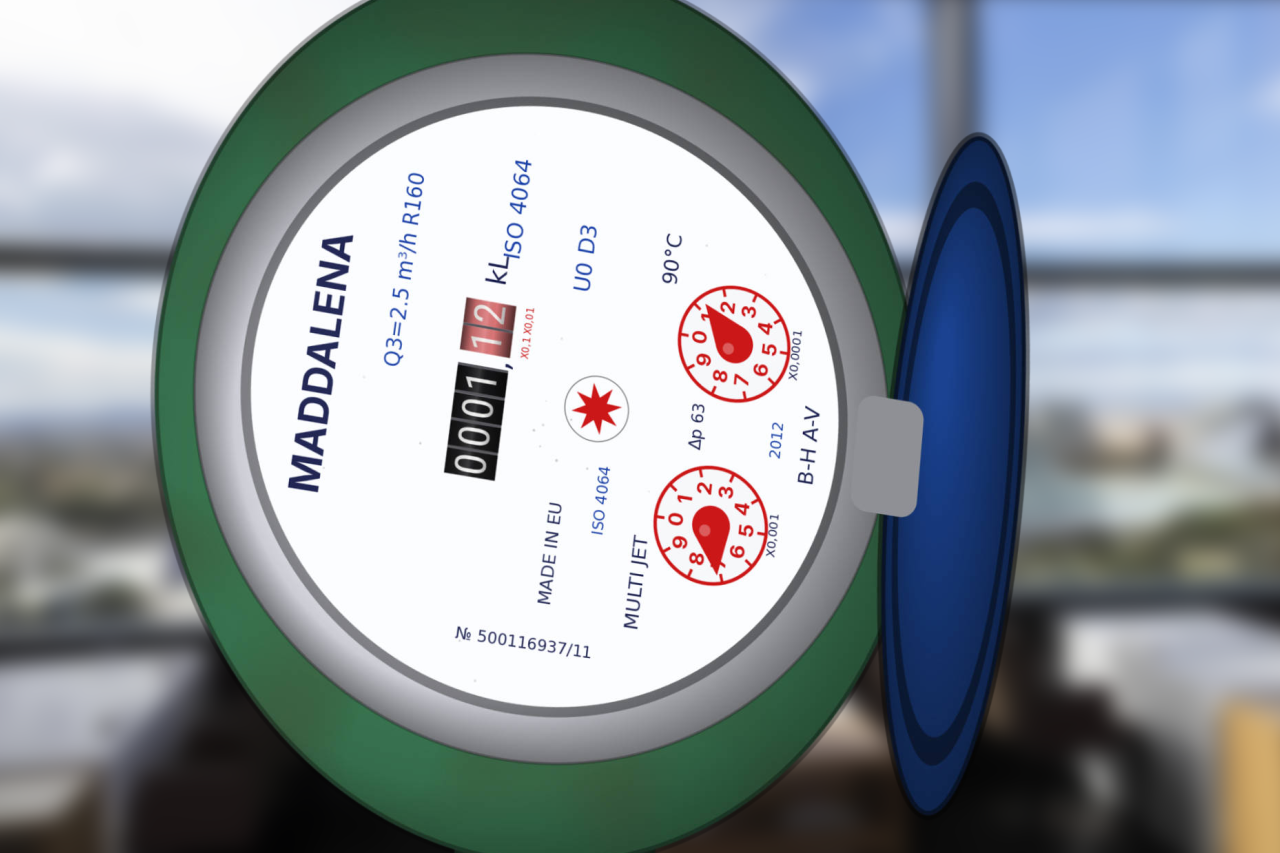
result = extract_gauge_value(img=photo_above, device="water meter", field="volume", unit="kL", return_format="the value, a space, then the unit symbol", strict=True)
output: 1.1271 kL
